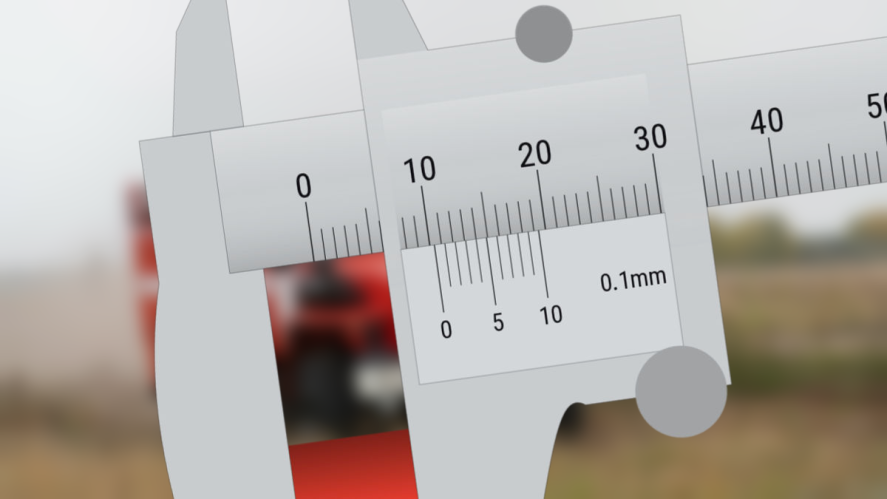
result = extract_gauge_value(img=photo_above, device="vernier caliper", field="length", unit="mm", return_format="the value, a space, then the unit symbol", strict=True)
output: 10.4 mm
